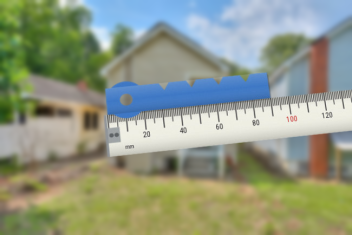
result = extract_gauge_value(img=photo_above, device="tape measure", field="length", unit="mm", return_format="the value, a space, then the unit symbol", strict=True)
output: 90 mm
